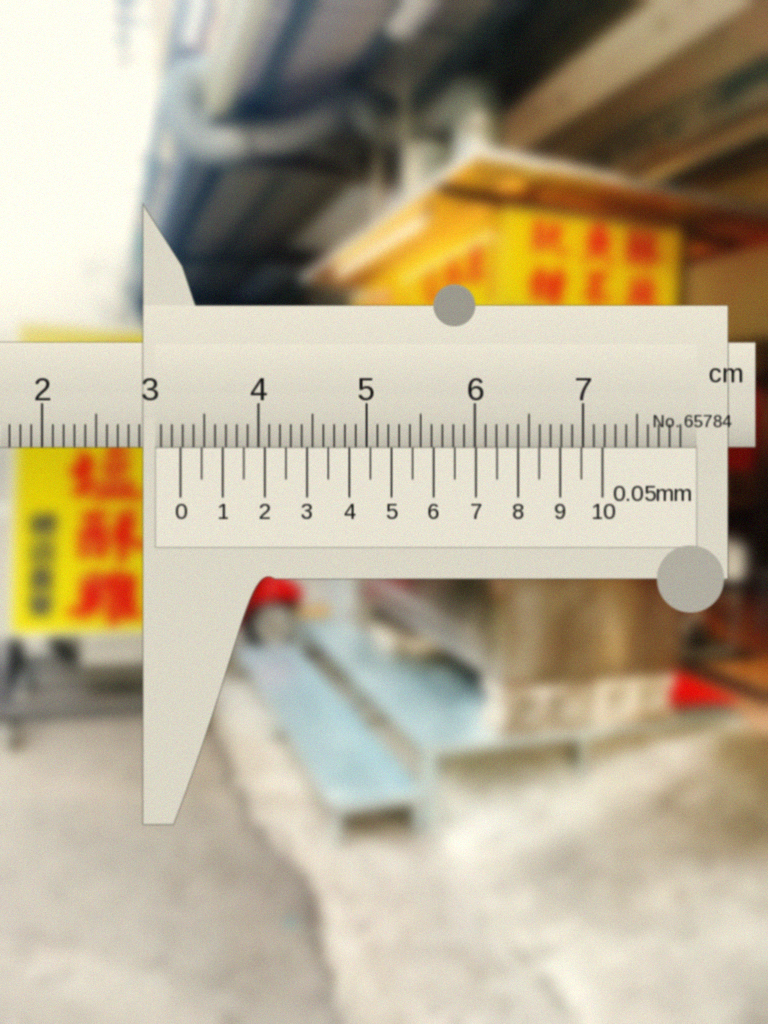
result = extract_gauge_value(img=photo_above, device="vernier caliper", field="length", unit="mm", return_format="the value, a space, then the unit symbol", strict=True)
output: 32.8 mm
